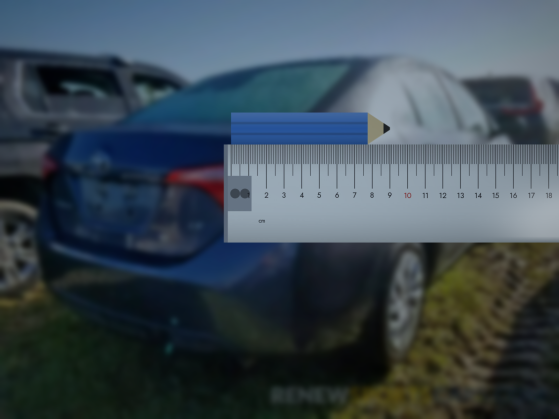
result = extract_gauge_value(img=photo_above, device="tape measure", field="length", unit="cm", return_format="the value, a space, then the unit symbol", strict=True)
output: 9 cm
